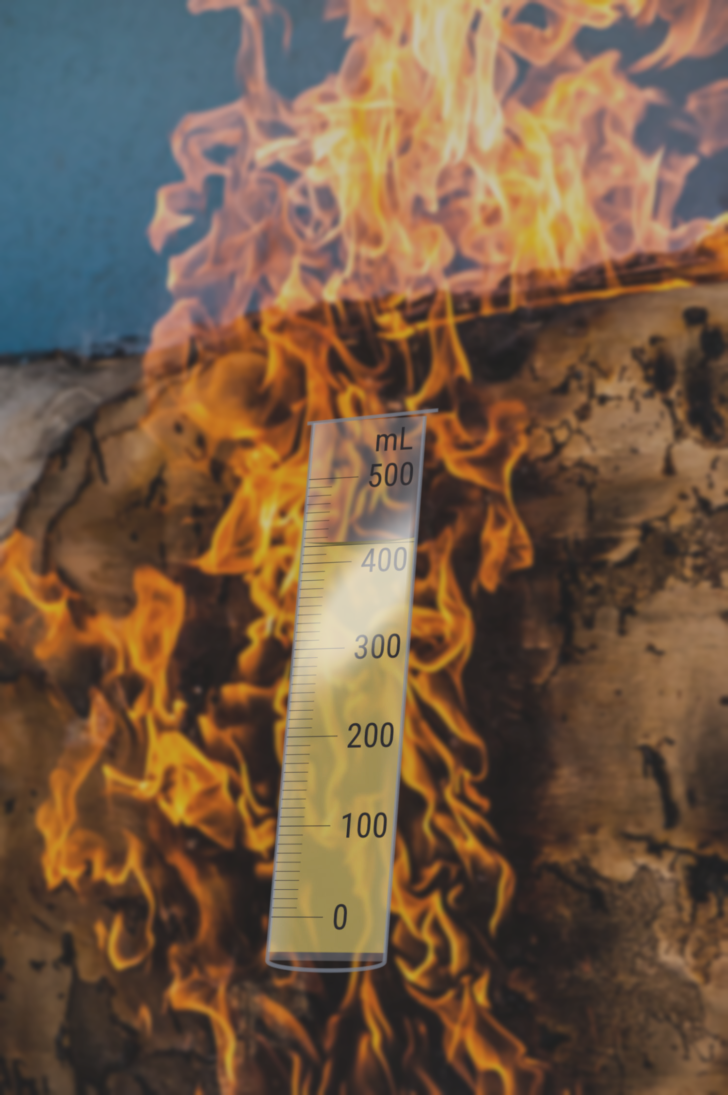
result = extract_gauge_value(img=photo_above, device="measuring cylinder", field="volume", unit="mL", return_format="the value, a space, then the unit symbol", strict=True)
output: 420 mL
